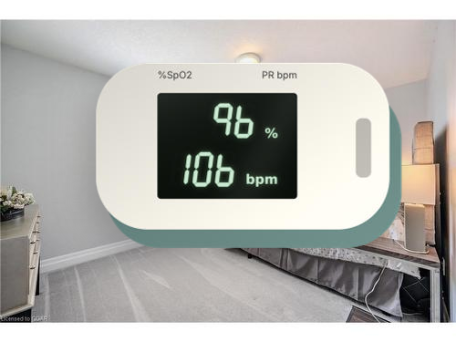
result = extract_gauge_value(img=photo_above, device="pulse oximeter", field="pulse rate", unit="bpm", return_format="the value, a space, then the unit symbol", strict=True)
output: 106 bpm
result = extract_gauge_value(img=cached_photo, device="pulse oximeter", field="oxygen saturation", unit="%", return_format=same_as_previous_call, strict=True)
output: 96 %
